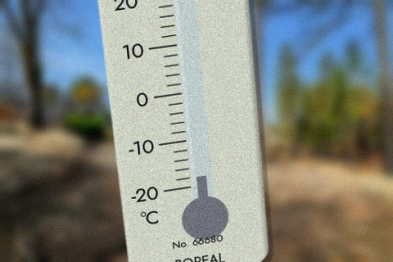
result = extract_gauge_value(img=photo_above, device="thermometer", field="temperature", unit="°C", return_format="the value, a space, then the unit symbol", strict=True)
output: -18 °C
